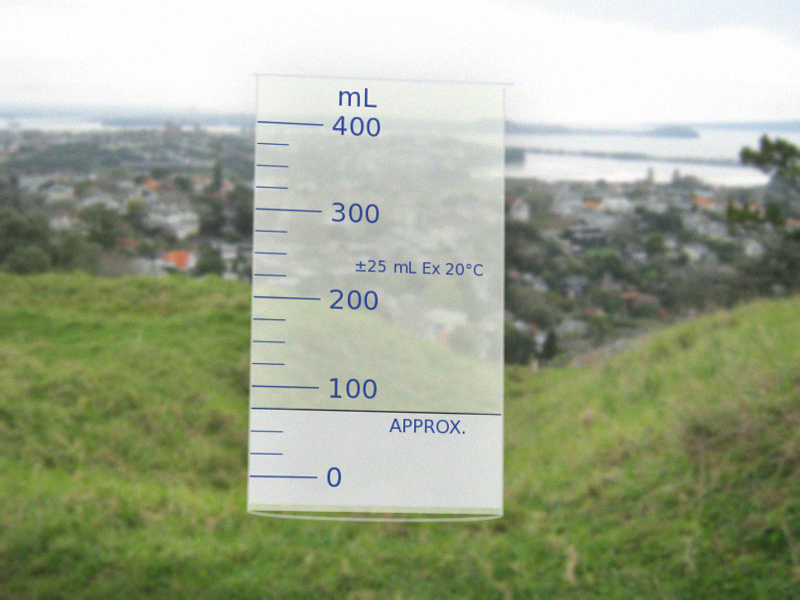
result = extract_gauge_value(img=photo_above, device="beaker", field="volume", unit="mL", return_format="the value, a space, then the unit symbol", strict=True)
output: 75 mL
